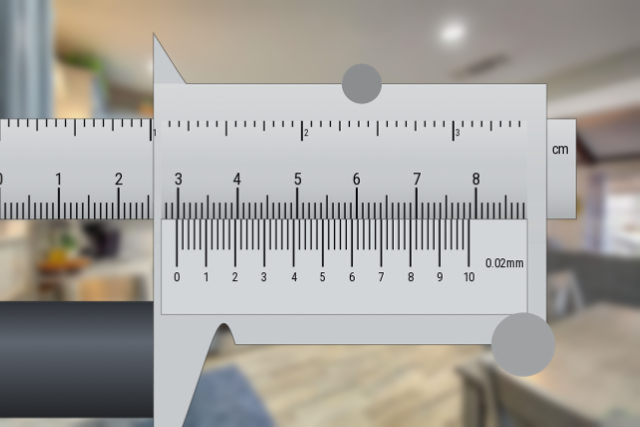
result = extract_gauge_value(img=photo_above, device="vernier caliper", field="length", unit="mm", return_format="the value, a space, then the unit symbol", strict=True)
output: 29.8 mm
